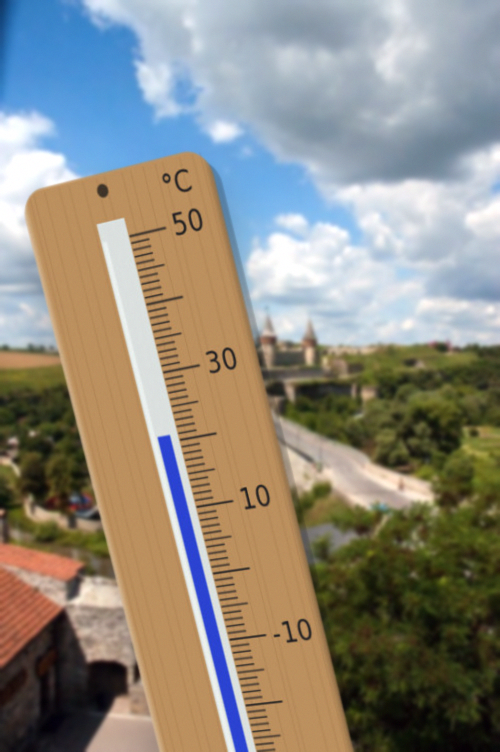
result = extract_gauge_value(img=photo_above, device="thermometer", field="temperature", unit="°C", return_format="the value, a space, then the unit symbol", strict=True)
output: 21 °C
